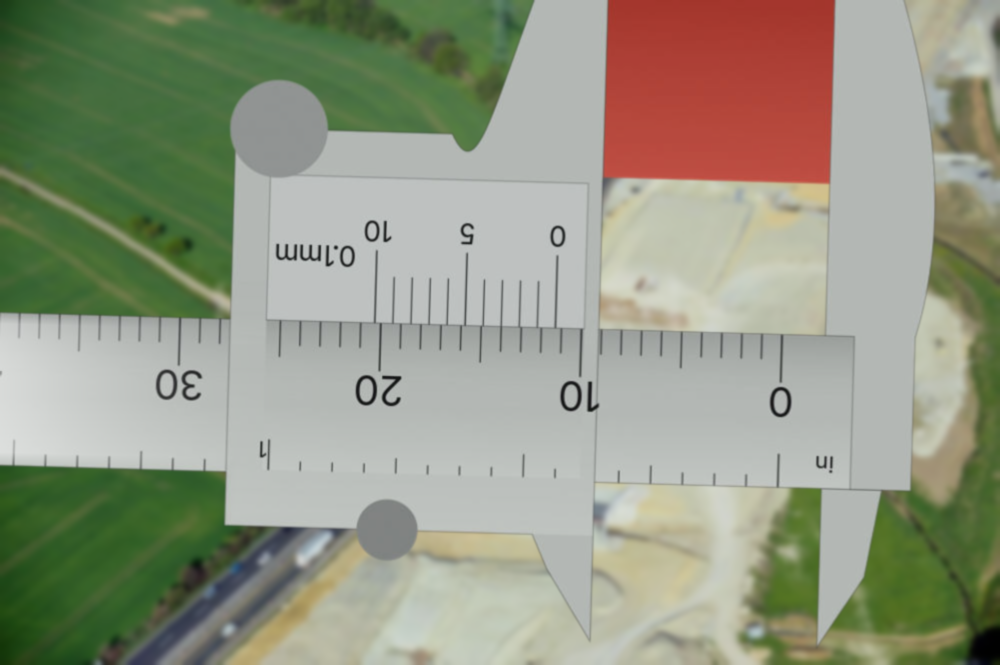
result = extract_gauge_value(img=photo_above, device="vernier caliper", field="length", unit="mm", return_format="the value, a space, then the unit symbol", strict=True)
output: 11.3 mm
